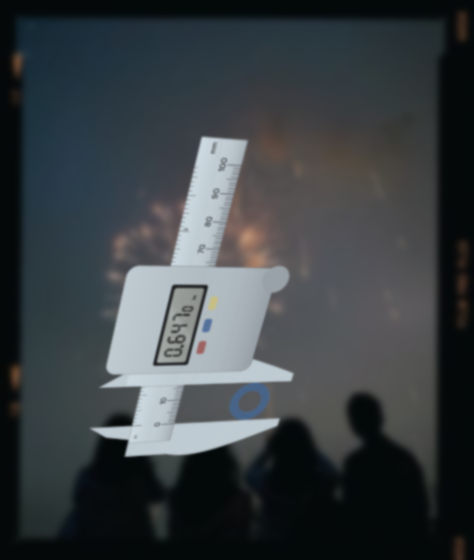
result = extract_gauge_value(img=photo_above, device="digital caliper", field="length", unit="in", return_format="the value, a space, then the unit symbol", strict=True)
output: 0.6470 in
